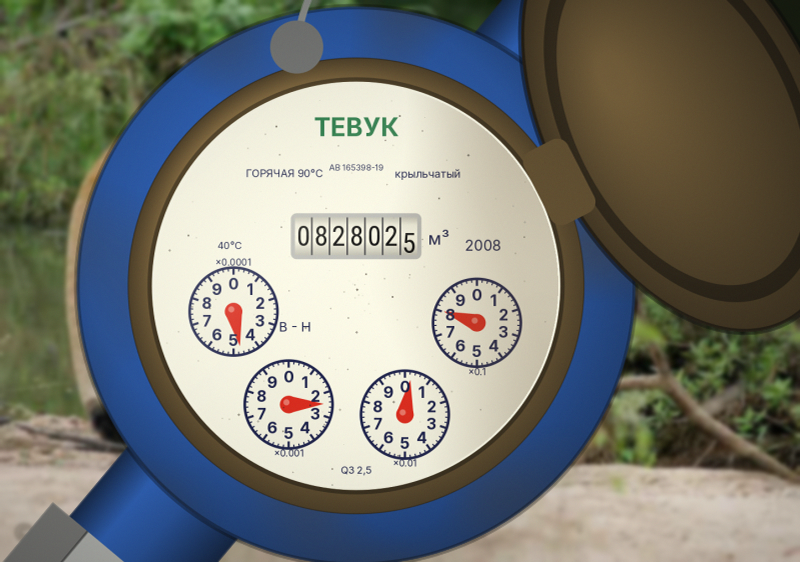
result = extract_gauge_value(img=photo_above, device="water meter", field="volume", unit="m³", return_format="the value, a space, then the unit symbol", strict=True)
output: 828024.8024 m³
